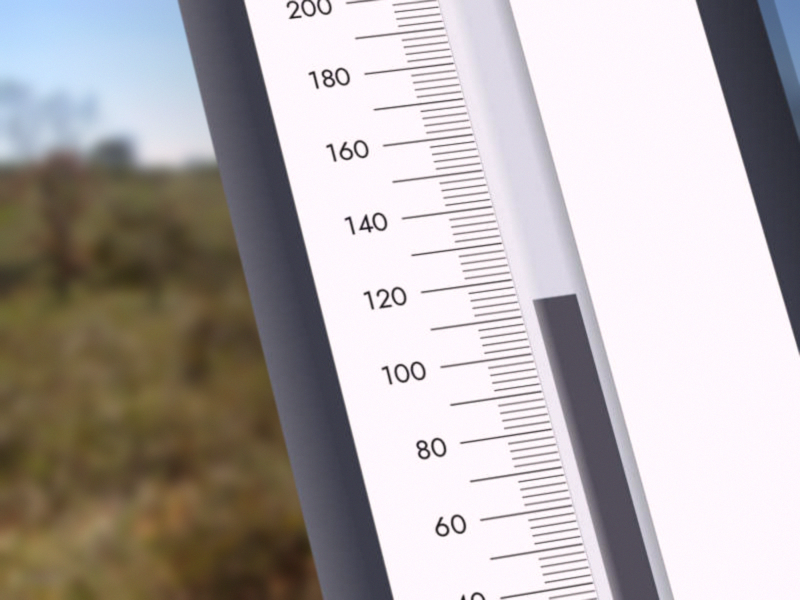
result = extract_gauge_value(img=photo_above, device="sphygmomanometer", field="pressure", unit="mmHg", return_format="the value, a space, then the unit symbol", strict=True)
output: 114 mmHg
